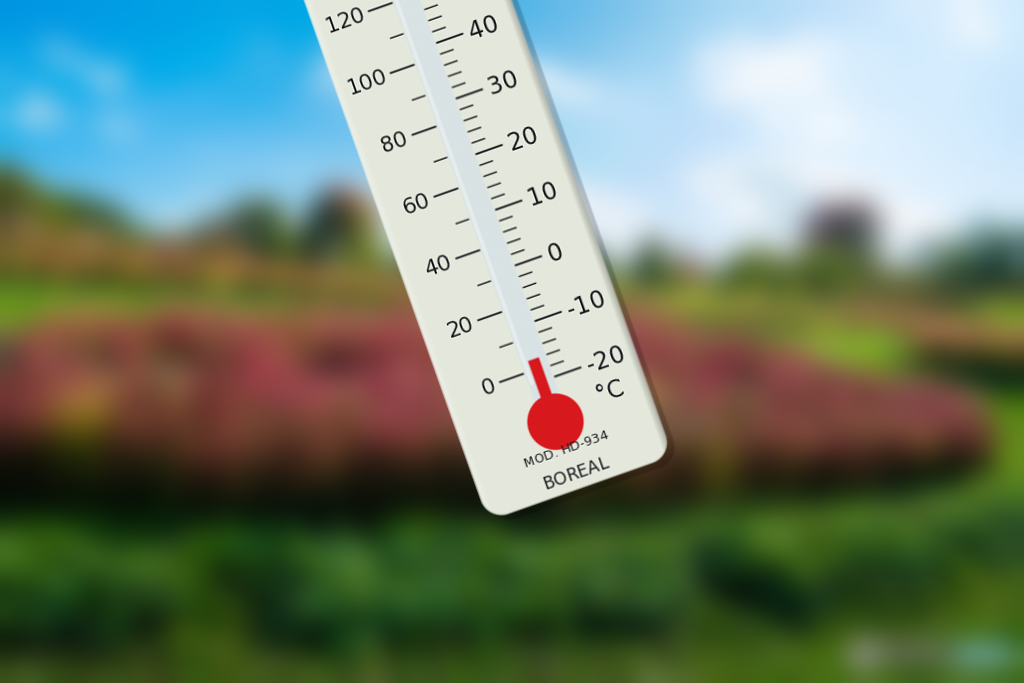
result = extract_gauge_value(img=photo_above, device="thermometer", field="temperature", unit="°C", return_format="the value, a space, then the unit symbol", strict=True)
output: -16 °C
